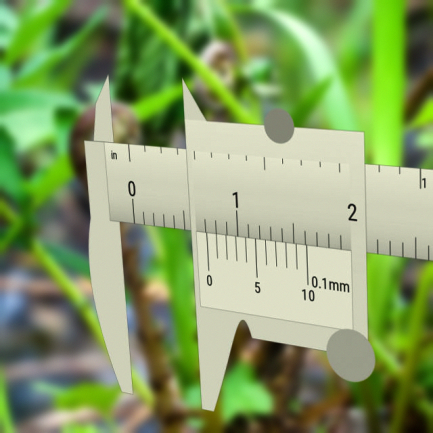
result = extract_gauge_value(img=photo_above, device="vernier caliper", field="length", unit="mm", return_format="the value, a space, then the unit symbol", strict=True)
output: 7.1 mm
